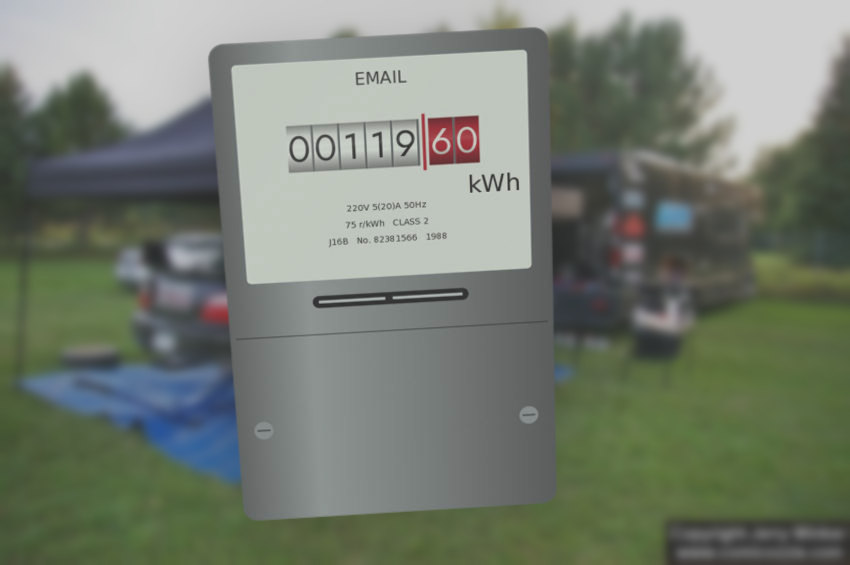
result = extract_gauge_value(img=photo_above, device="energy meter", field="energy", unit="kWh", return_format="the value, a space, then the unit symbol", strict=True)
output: 119.60 kWh
